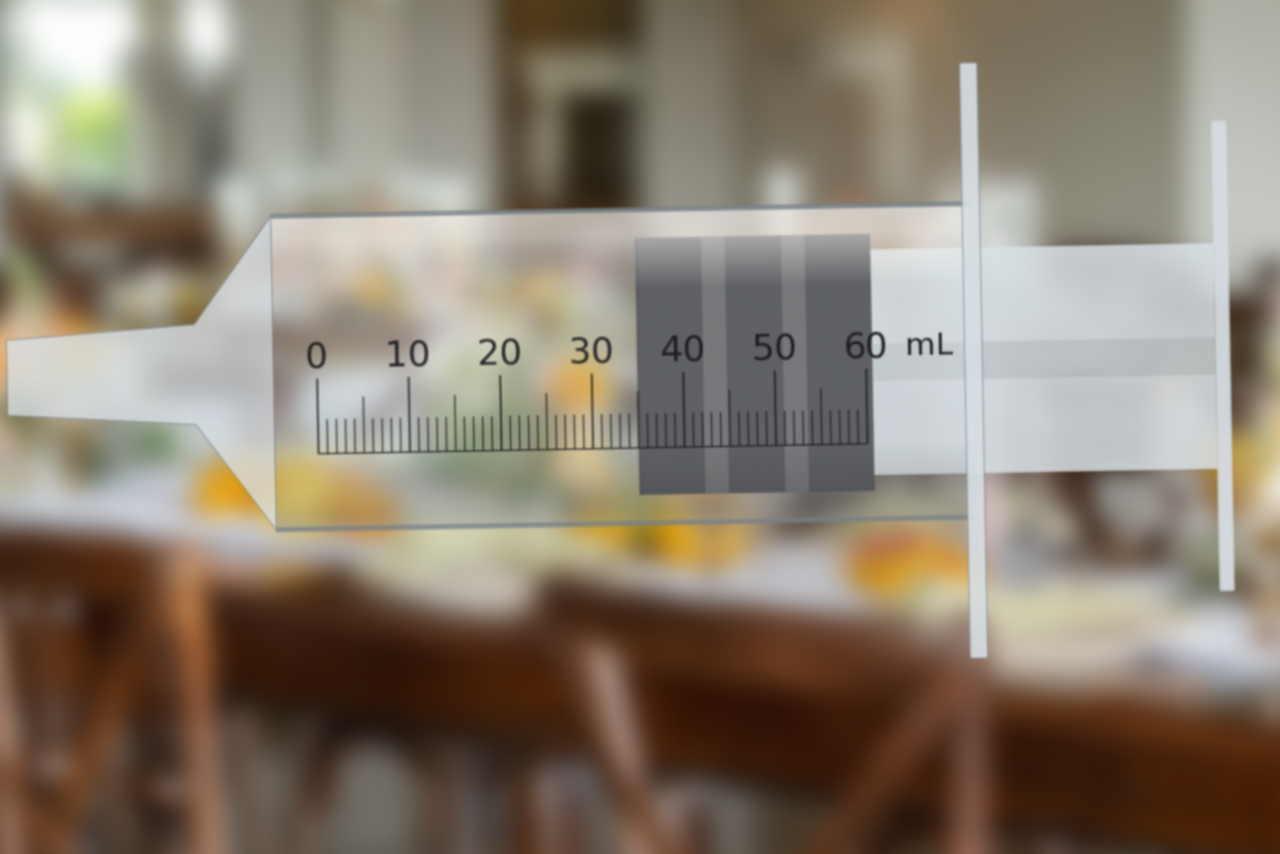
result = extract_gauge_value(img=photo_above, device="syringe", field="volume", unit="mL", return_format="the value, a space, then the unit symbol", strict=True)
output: 35 mL
